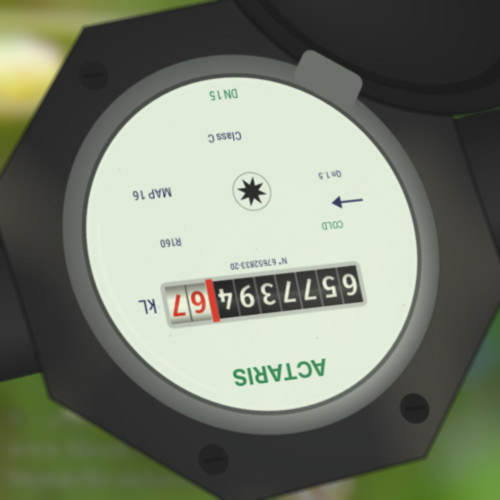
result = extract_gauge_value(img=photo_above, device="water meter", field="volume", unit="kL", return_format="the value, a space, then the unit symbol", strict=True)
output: 6577394.67 kL
